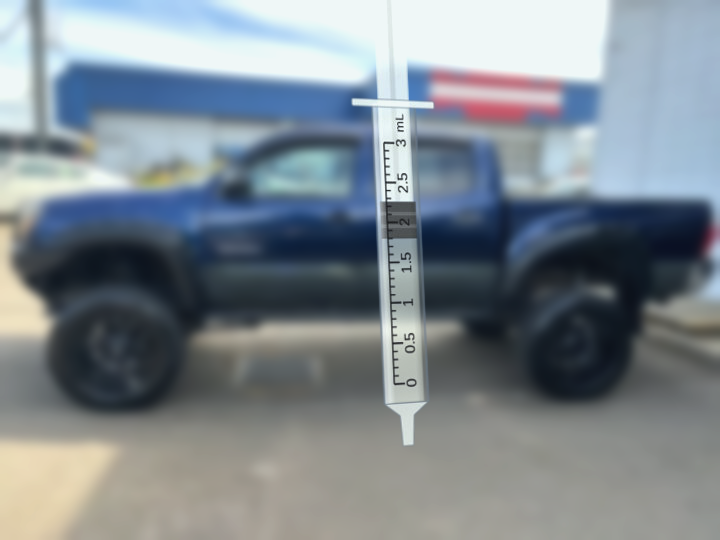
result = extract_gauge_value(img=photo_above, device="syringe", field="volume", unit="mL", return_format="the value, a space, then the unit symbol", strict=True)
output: 1.8 mL
